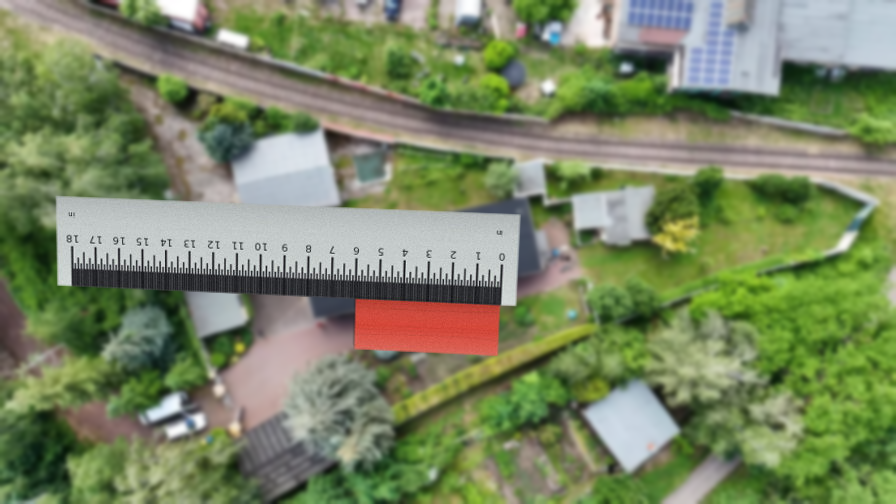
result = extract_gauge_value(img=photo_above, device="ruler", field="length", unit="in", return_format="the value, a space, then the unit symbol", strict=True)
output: 6 in
